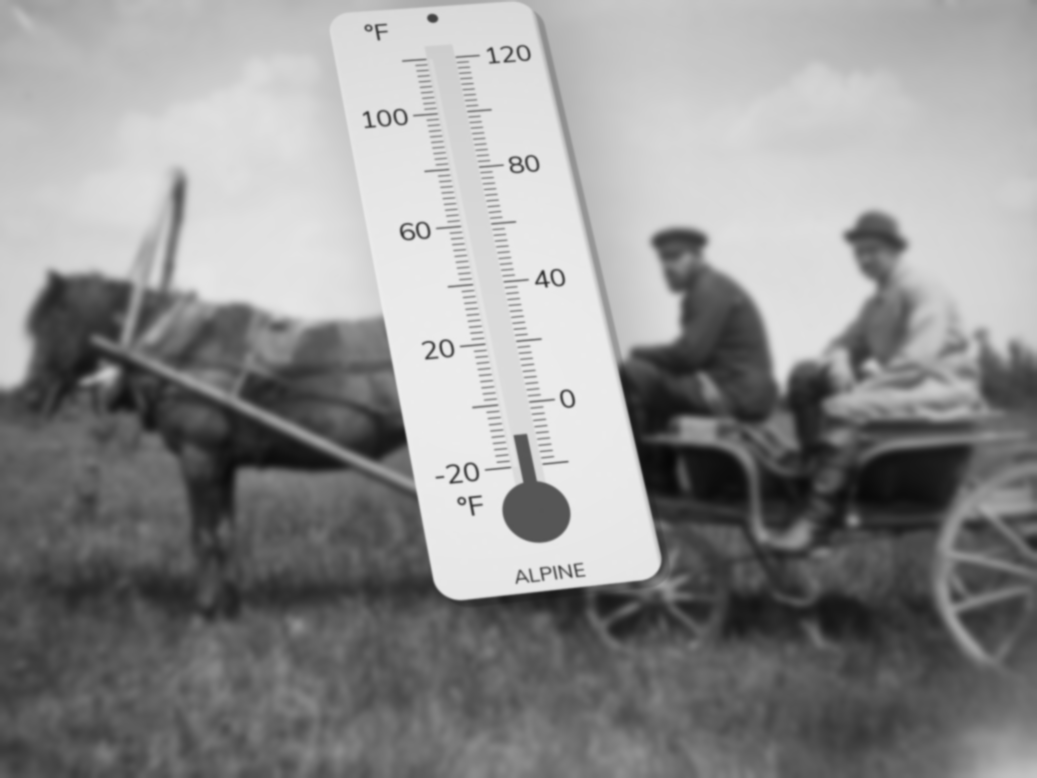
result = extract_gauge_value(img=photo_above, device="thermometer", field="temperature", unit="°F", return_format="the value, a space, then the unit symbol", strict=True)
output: -10 °F
